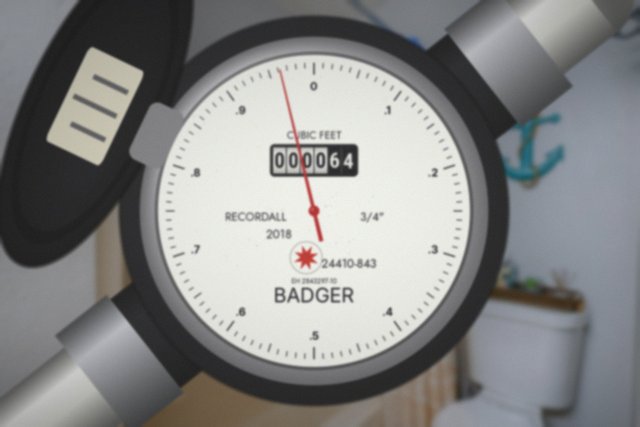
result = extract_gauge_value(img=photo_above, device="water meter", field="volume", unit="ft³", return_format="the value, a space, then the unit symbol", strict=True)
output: 63.96 ft³
